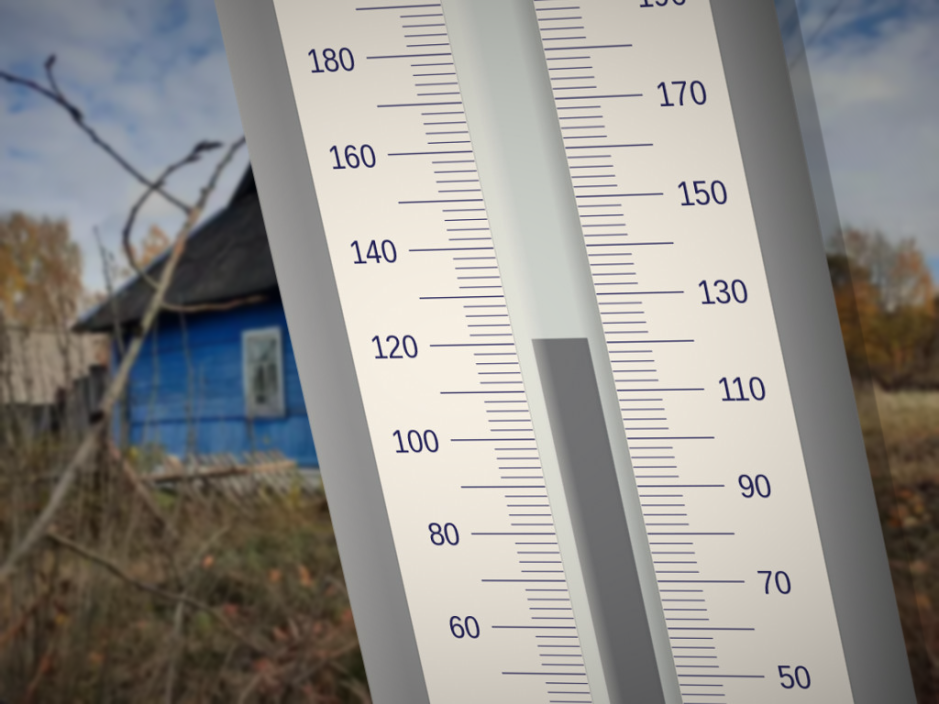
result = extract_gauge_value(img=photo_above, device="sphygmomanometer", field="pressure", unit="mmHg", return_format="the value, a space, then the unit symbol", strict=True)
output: 121 mmHg
